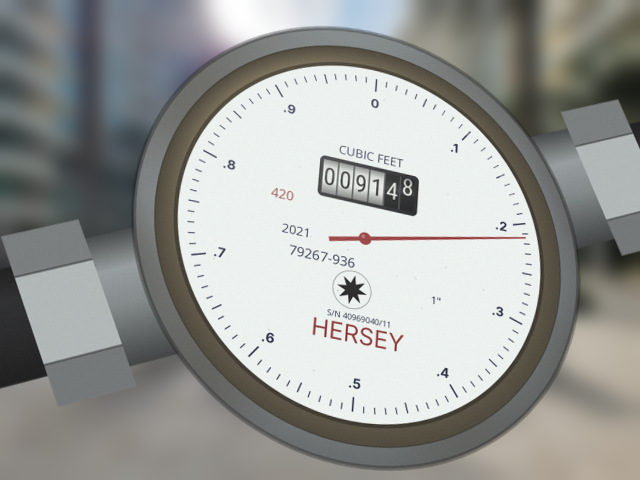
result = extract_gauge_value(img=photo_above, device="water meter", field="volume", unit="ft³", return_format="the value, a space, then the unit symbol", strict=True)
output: 9148.21 ft³
